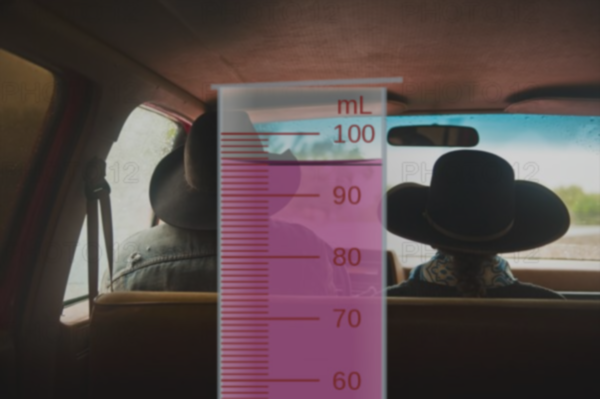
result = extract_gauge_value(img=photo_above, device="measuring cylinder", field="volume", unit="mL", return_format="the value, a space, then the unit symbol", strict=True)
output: 95 mL
